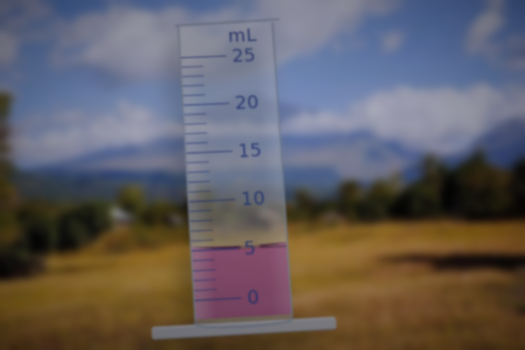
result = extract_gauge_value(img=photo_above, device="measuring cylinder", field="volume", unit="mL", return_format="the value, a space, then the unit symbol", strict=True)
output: 5 mL
